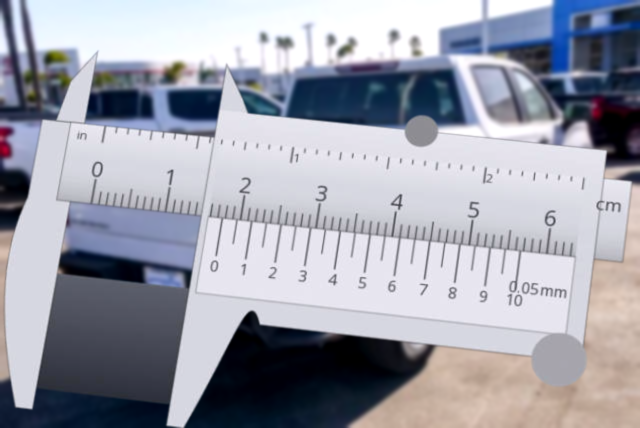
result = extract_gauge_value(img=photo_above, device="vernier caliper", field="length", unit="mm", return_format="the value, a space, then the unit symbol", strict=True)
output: 17.6 mm
